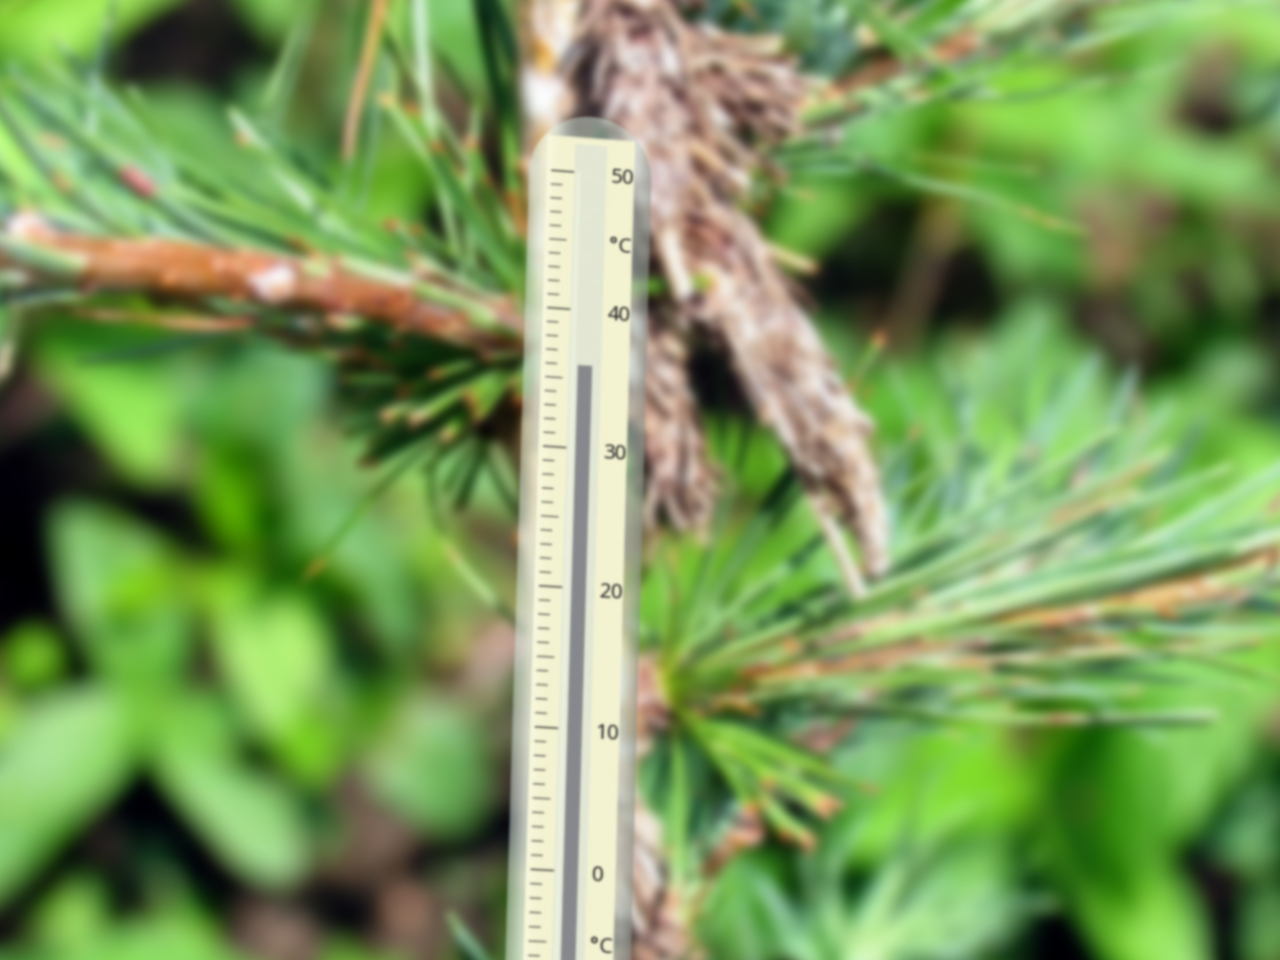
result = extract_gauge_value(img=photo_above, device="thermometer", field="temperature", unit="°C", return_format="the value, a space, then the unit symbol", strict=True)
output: 36 °C
